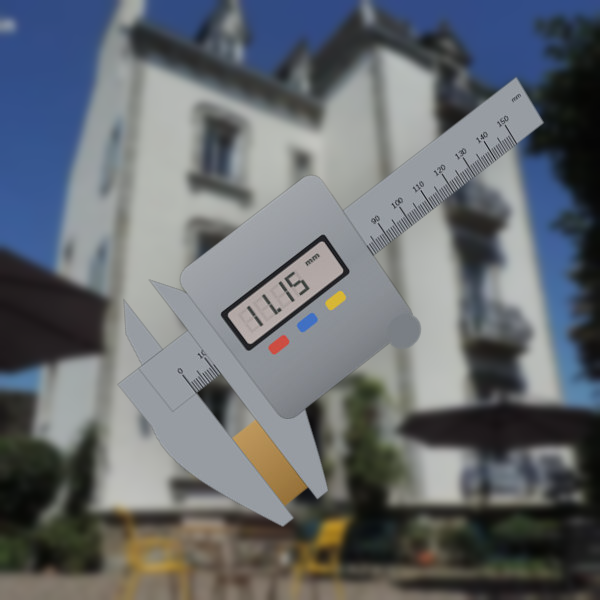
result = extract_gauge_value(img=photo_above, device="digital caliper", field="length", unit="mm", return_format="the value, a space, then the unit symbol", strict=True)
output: 11.15 mm
